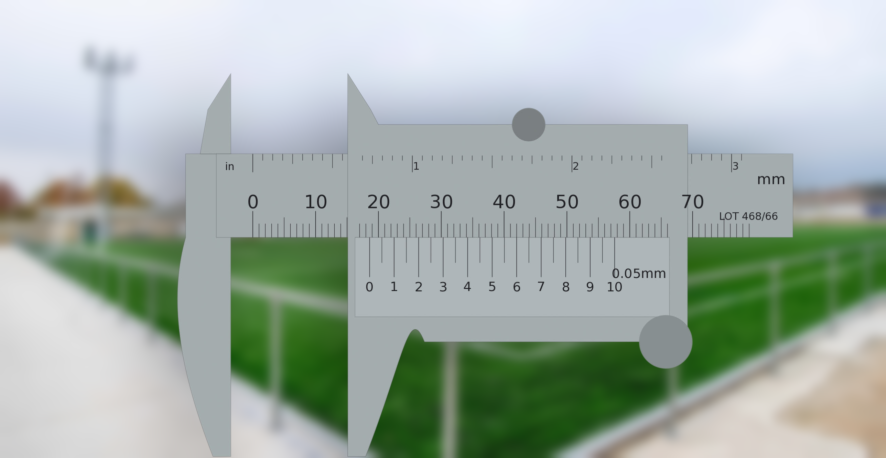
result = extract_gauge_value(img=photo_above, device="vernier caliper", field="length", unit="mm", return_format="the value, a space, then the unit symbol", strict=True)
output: 18.6 mm
